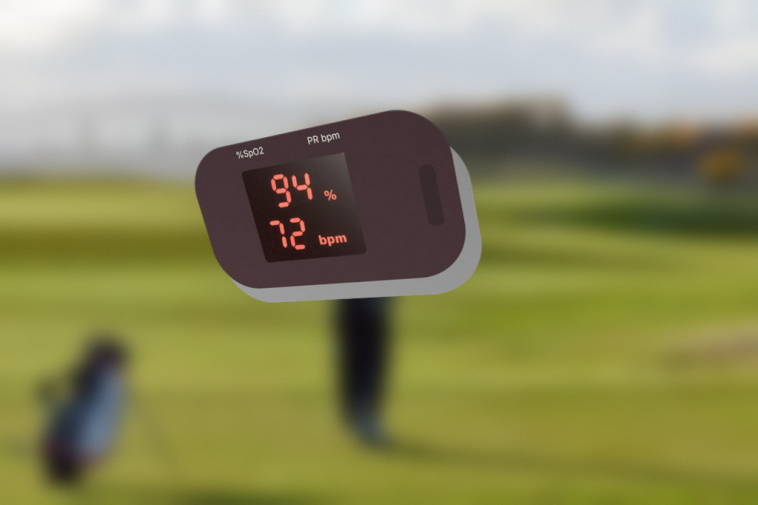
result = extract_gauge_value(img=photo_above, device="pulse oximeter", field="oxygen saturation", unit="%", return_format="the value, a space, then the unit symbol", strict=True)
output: 94 %
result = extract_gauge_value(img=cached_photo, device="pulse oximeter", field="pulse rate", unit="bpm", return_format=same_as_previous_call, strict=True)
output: 72 bpm
